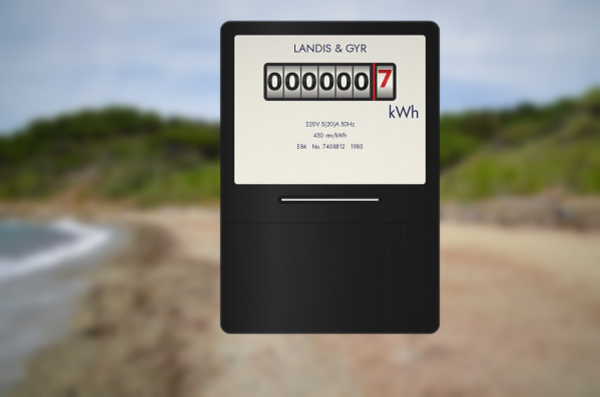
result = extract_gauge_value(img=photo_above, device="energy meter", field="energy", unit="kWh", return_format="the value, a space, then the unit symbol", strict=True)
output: 0.7 kWh
